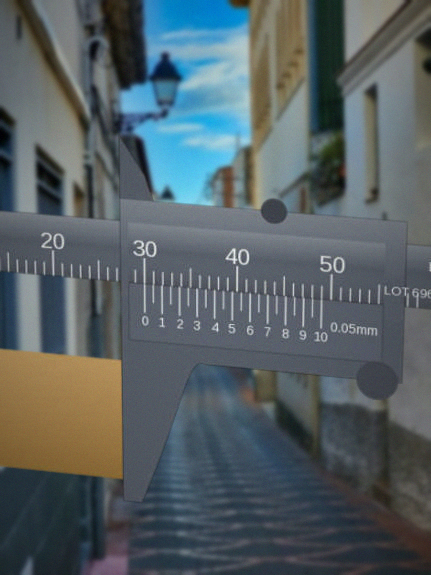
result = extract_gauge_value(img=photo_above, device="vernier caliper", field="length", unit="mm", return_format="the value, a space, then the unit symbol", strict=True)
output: 30.0 mm
